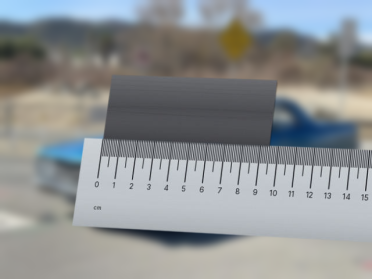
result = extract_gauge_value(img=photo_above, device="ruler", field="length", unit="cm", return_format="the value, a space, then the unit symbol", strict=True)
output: 9.5 cm
